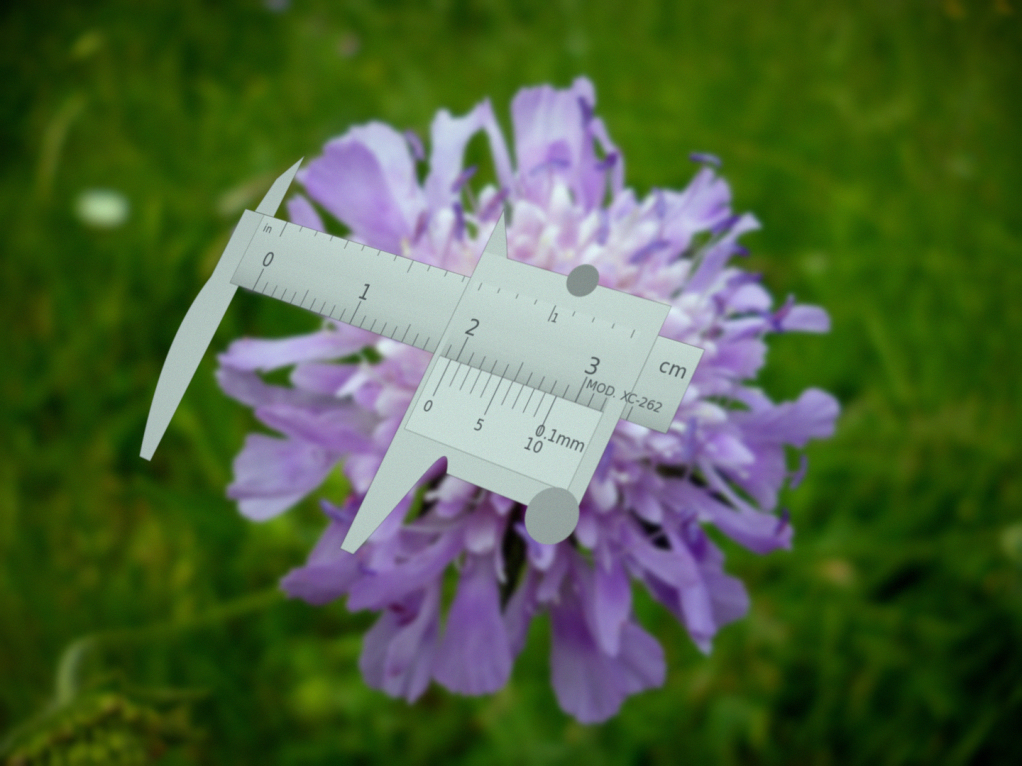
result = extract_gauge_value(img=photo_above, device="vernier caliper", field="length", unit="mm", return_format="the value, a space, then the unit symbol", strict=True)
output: 19.5 mm
